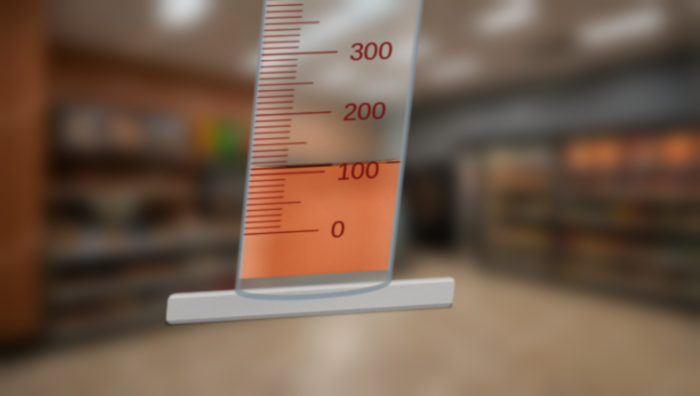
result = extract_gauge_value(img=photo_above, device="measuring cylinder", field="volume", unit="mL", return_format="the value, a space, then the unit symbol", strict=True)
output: 110 mL
